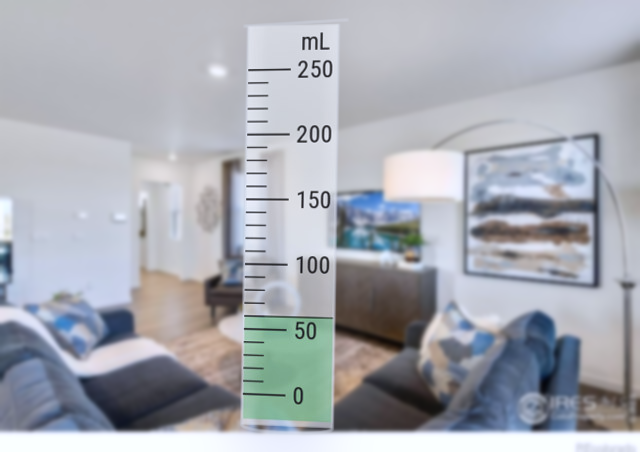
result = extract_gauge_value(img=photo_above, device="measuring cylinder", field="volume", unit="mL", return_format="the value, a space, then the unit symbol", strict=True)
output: 60 mL
